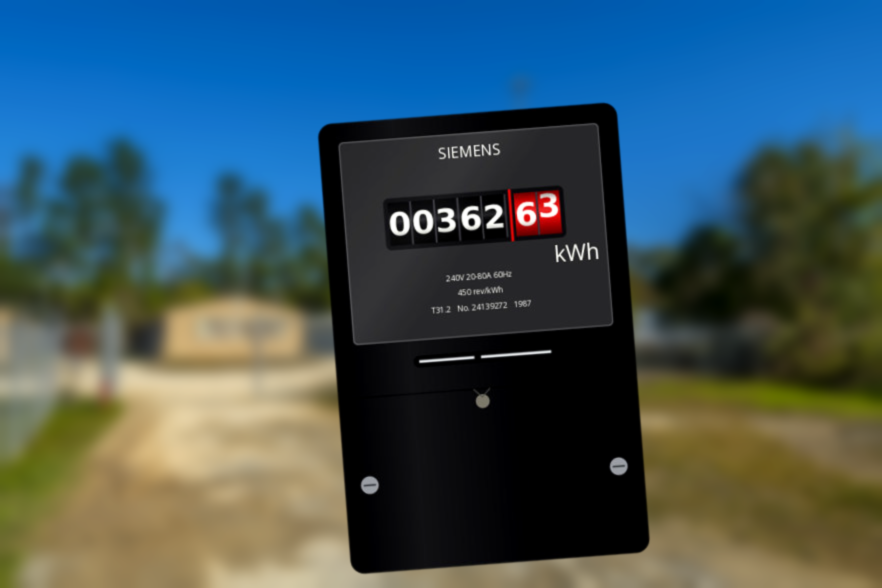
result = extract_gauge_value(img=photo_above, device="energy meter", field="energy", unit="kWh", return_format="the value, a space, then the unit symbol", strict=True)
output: 362.63 kWh
